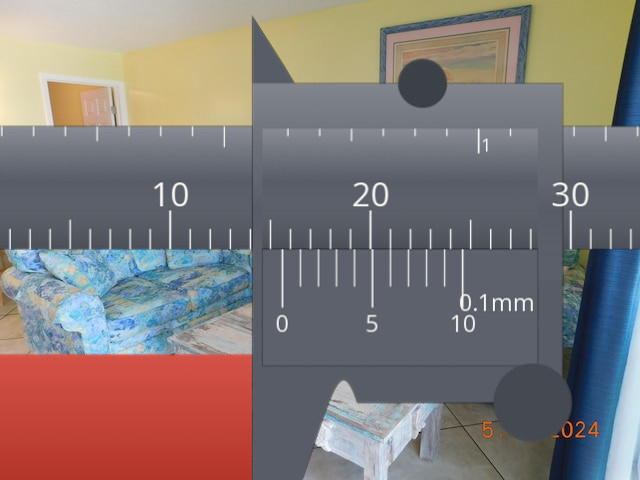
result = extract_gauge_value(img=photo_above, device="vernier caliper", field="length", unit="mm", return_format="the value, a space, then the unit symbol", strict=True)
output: 15.6 mm
